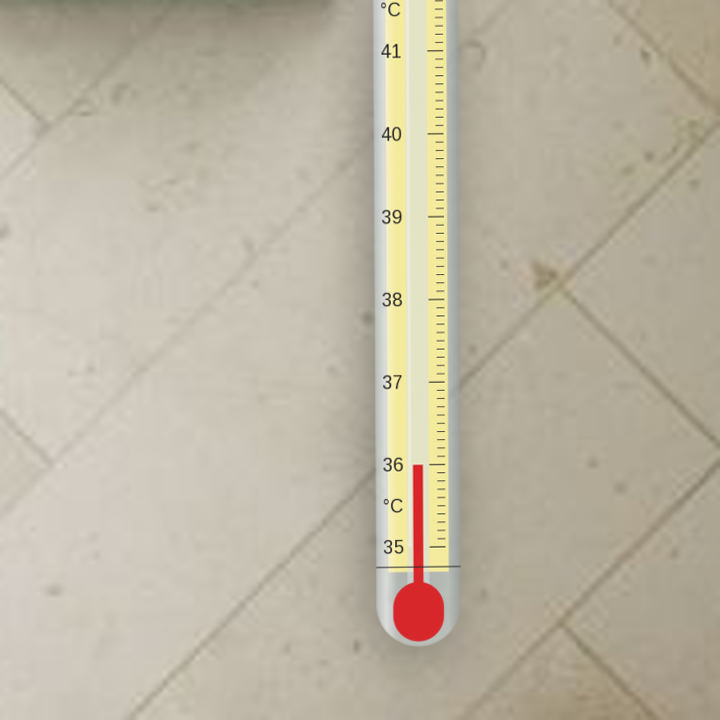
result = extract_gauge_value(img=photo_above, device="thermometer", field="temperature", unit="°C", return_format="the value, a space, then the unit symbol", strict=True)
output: 36 °C
